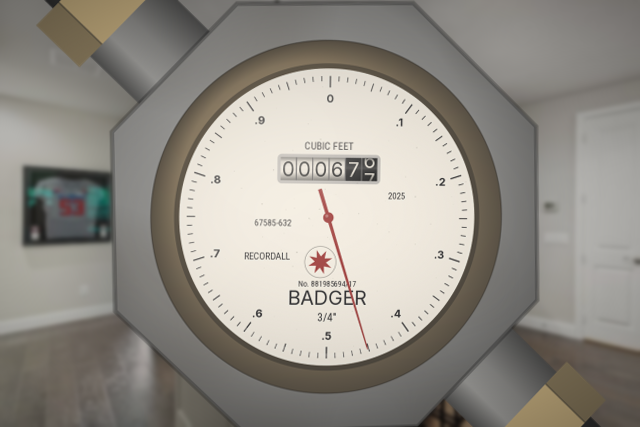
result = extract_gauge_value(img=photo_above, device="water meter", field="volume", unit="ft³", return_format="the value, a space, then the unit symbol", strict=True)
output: 676.45 ft³
